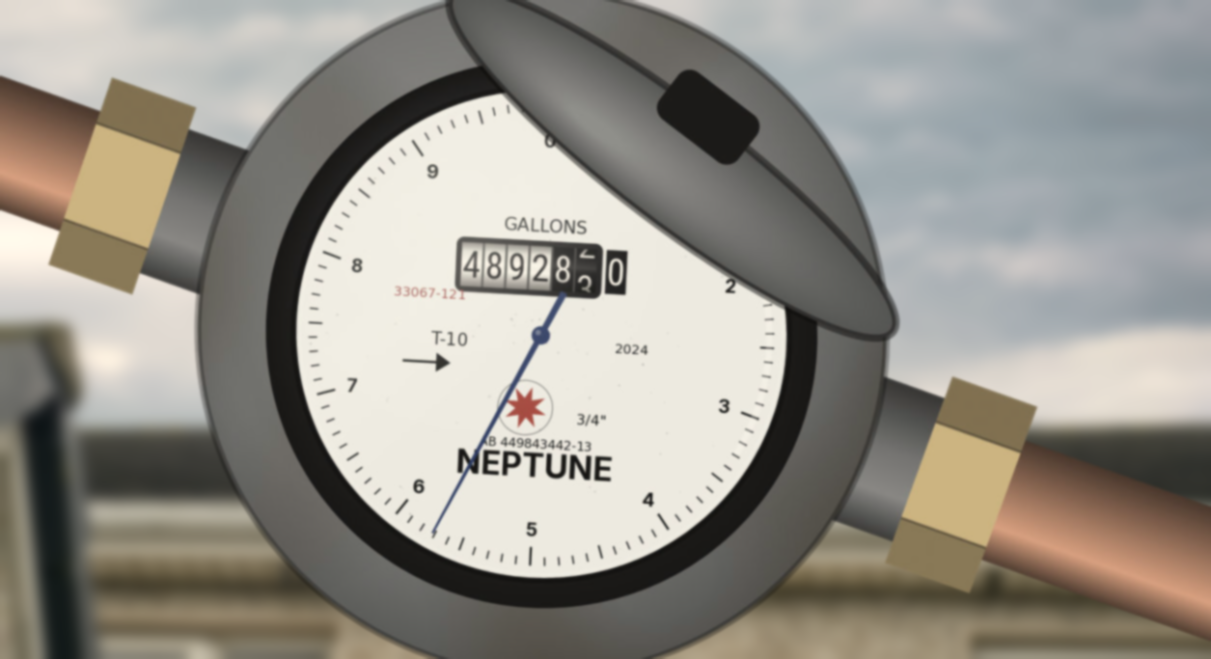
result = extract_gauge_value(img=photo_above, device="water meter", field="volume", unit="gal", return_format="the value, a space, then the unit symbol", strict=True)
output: 4892825.7 gal
